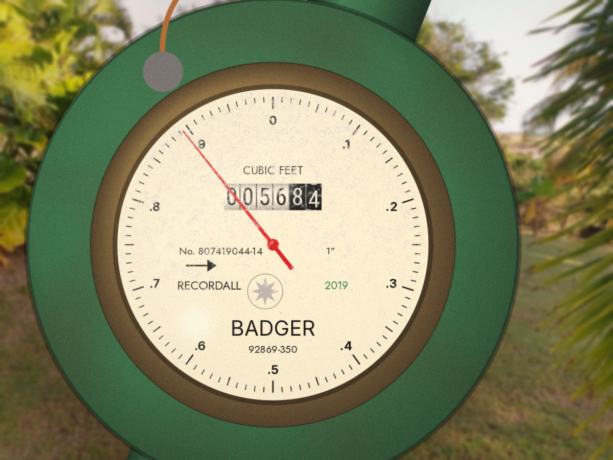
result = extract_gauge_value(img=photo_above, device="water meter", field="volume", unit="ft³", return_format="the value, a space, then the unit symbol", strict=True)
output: 5683.89 ft³
